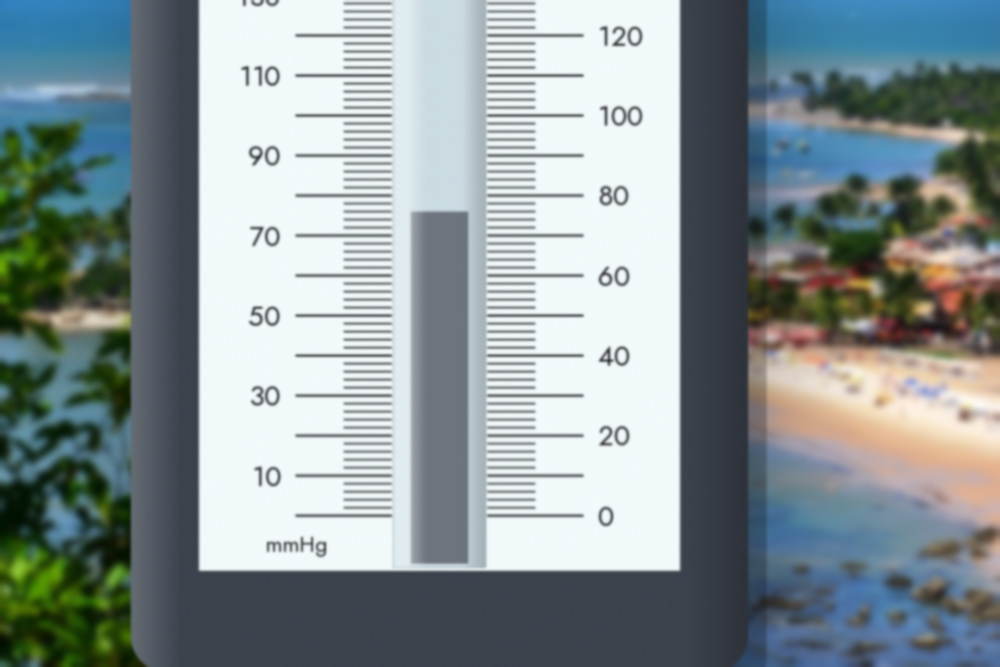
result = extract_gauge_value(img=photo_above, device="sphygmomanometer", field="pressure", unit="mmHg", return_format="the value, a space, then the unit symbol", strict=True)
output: 76 mmHg
